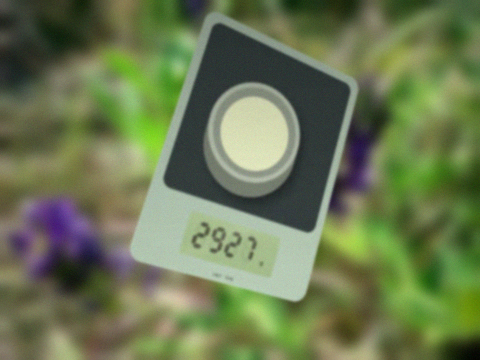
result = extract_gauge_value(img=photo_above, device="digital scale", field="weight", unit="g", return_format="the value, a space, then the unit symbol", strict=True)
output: 2927 g
